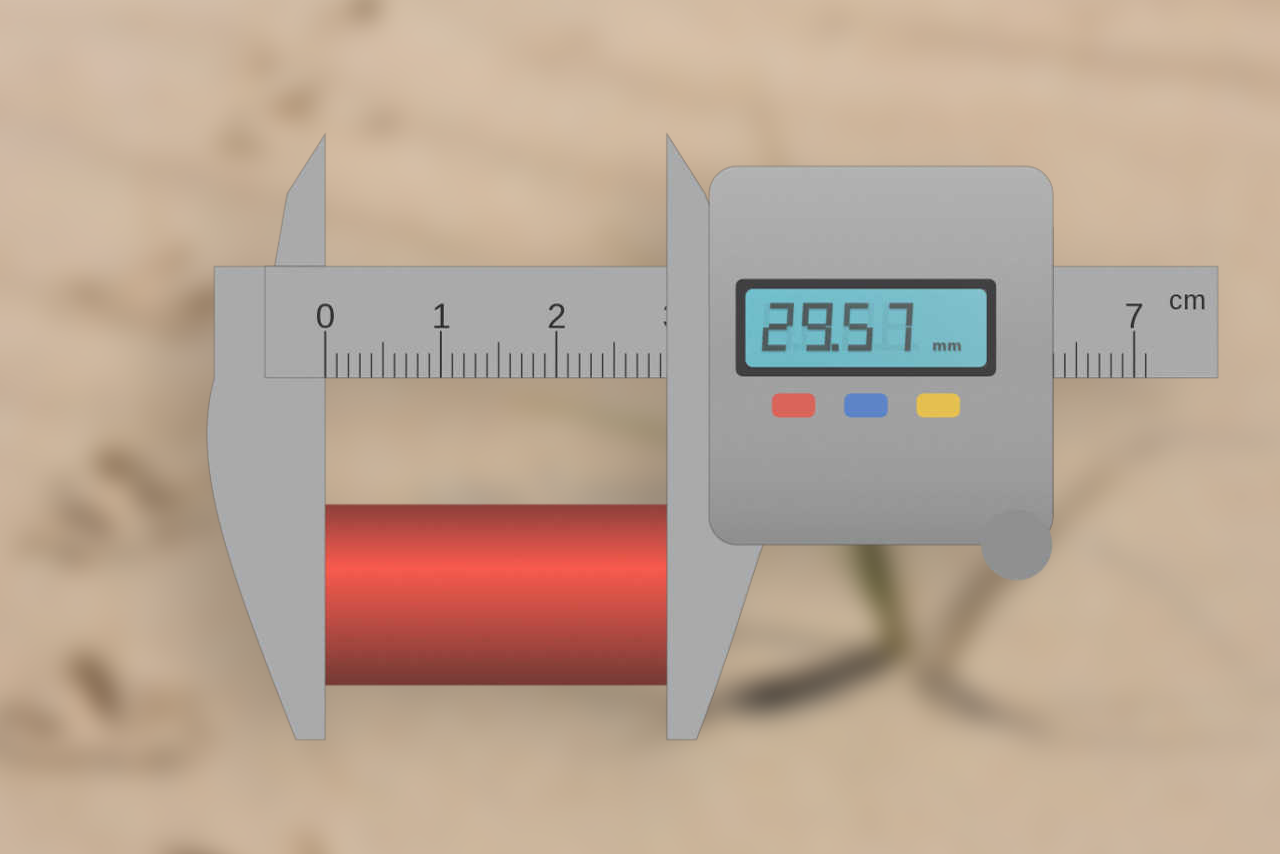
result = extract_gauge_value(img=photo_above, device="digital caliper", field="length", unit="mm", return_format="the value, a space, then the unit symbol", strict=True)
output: 29.57 mm
